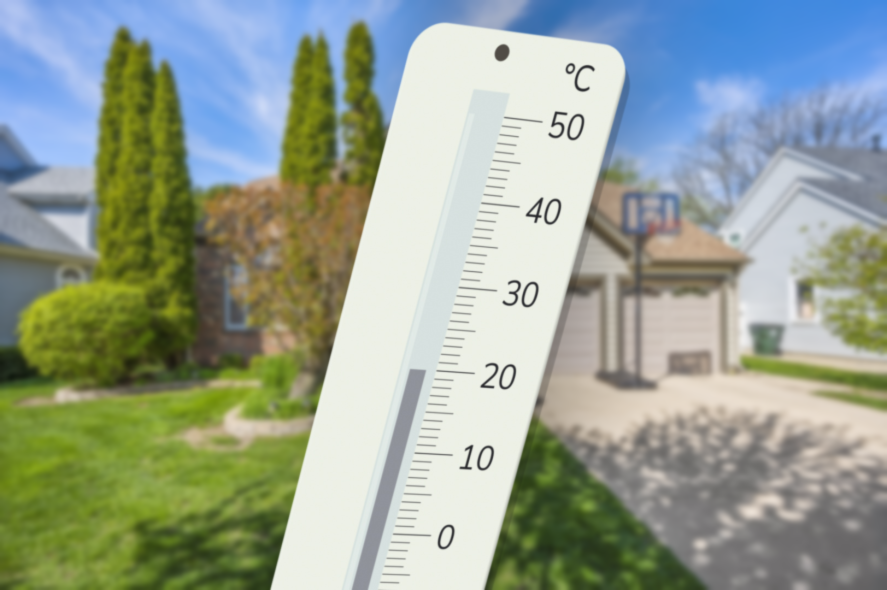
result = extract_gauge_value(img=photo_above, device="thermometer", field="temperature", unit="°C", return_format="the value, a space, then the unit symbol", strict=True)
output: 20 °C
